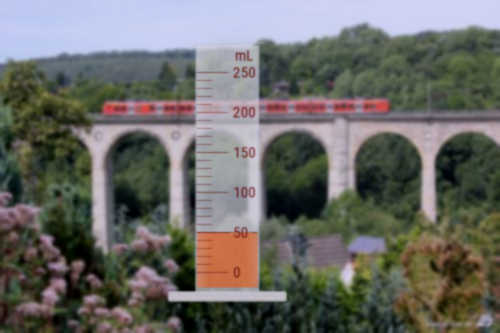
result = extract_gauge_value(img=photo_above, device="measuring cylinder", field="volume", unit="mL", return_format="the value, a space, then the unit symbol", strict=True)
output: 50 mL
